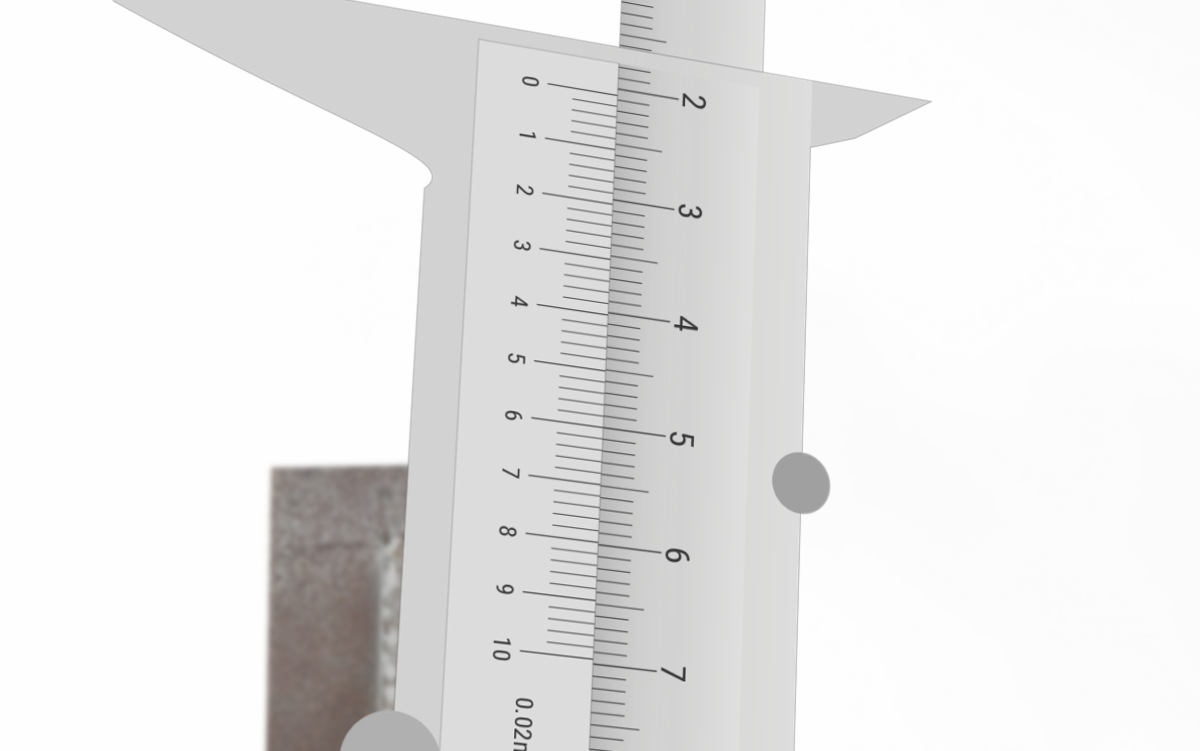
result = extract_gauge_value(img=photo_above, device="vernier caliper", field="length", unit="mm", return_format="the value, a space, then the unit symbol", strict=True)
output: 20.6 mm
